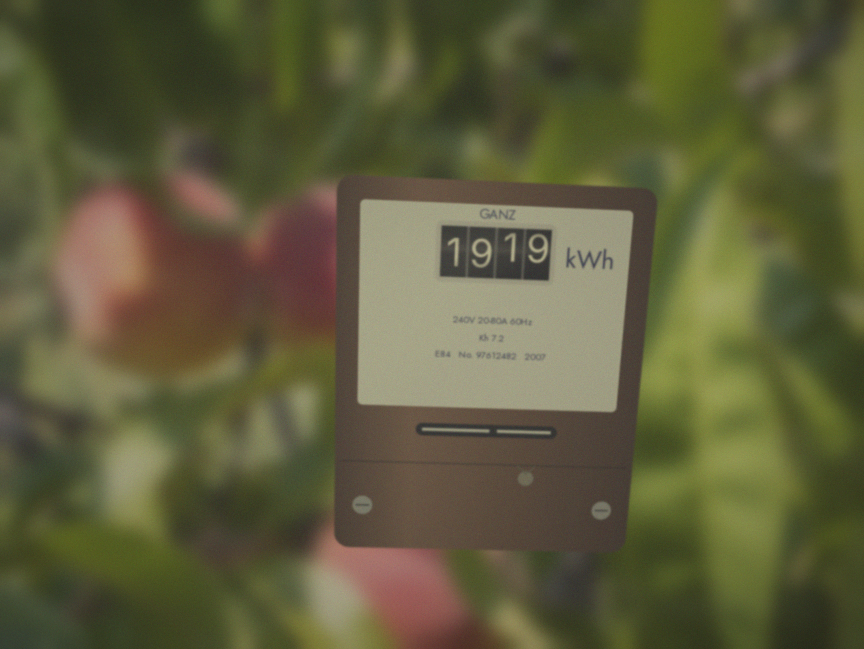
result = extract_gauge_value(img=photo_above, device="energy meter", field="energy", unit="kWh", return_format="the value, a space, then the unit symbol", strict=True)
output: 1919 kWh
